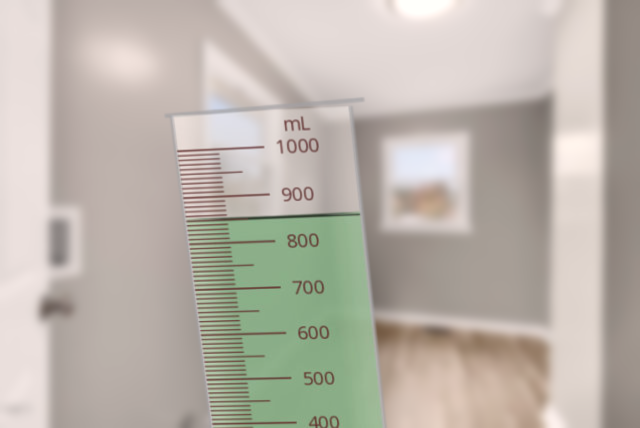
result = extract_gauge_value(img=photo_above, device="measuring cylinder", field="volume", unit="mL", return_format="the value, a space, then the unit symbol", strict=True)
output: 850 mL
